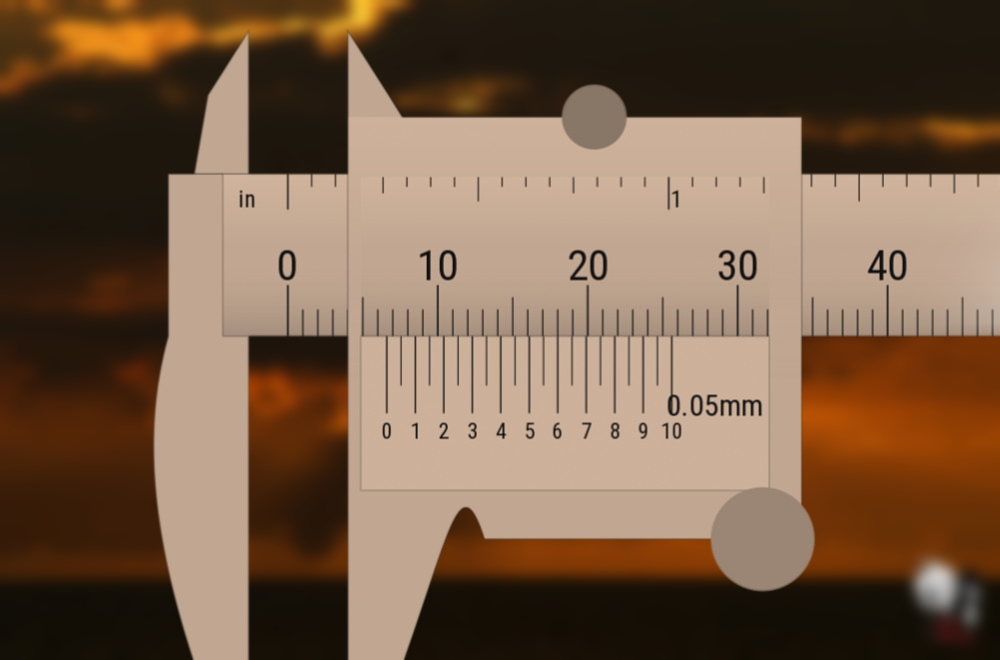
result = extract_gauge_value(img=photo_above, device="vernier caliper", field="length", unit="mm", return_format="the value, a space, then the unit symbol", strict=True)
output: 6.6 mm
